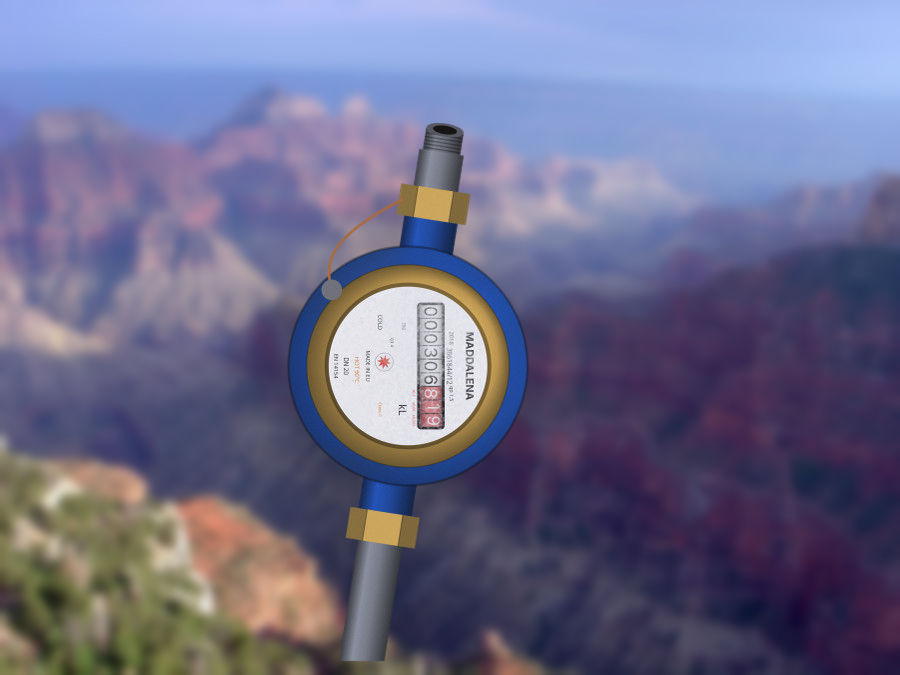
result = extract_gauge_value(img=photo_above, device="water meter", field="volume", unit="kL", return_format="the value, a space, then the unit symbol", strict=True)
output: 306.819 kL
